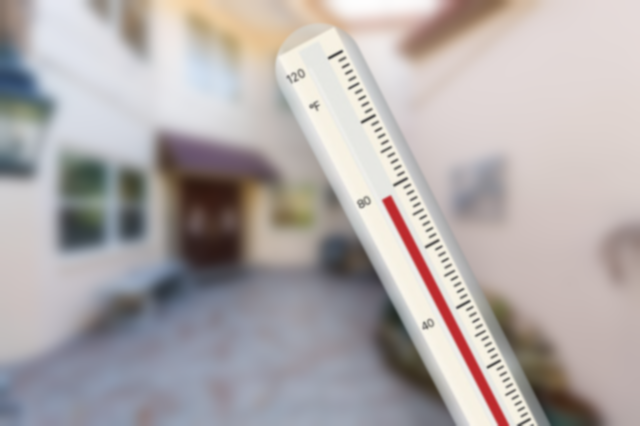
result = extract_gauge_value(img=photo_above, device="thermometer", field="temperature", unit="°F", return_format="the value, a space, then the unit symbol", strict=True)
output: 78 °F
